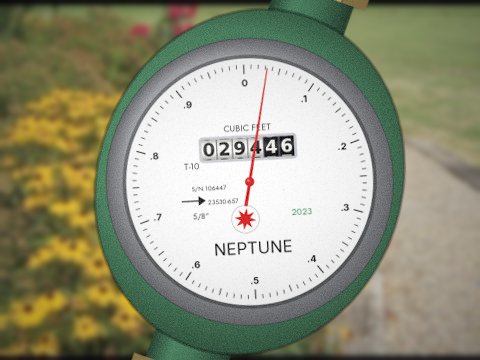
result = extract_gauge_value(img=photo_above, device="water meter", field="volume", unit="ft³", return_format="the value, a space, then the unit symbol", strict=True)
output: 29446.03 ft³
